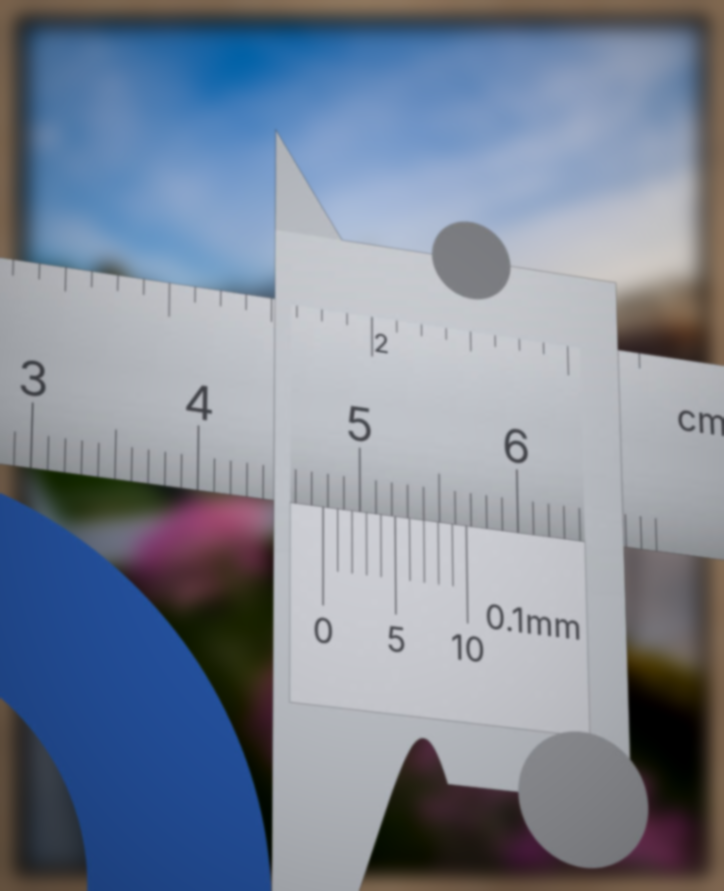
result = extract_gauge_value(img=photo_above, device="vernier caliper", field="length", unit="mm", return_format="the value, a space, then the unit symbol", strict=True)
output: 47.7 mm
